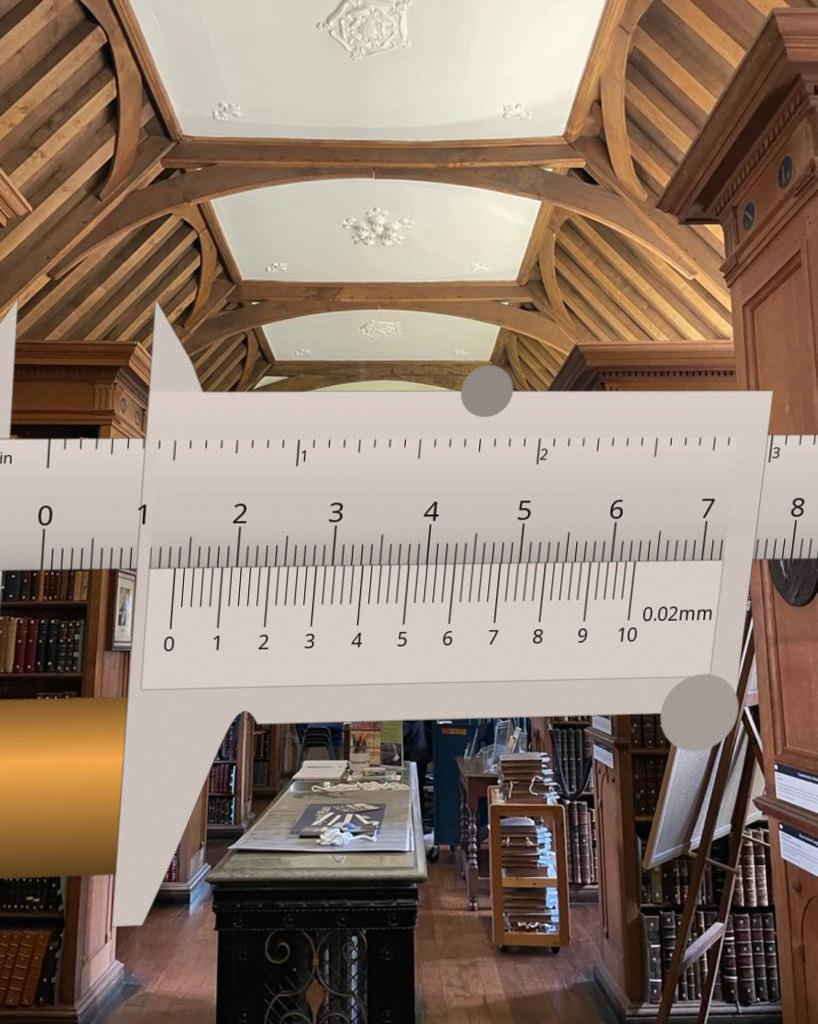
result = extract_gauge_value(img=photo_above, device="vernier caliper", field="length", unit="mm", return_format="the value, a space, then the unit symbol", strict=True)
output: 13.6 mm
